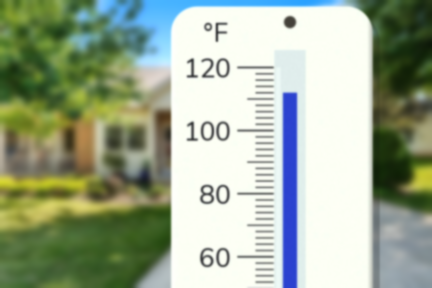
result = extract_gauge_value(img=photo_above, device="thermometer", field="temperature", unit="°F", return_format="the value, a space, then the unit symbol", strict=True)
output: 112 °F
